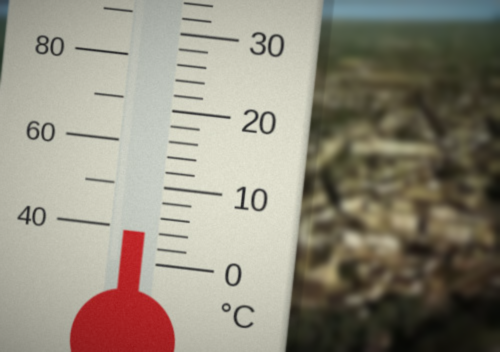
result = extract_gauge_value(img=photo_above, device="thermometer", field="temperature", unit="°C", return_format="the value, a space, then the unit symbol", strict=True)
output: 4 °C
